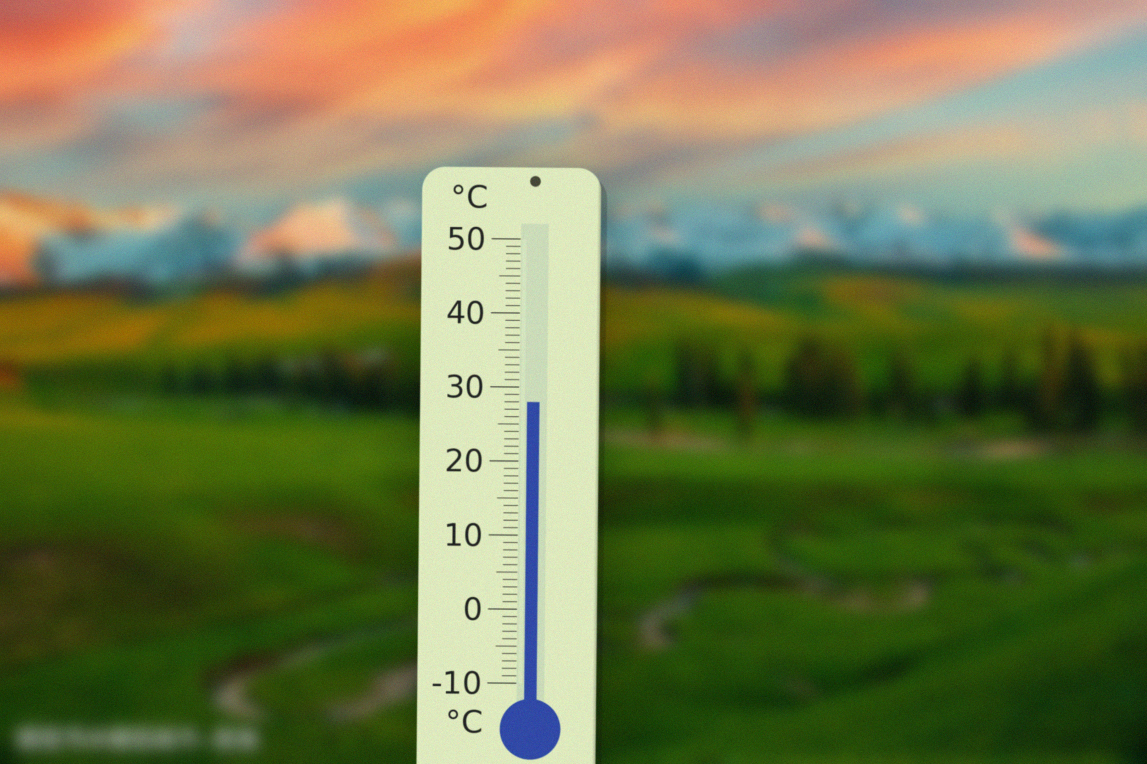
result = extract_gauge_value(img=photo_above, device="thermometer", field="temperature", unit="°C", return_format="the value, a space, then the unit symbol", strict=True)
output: 28 °C
